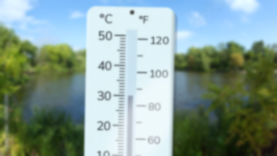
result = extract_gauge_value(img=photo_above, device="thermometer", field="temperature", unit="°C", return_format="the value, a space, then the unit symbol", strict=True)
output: 30 °C
